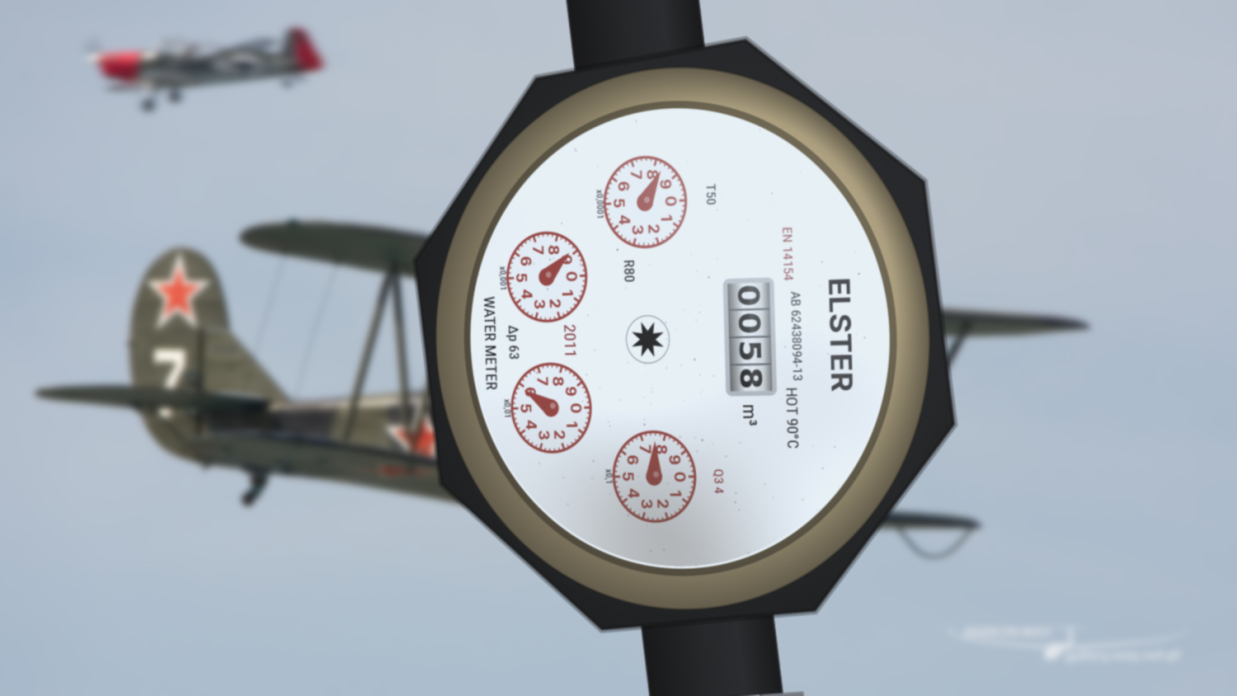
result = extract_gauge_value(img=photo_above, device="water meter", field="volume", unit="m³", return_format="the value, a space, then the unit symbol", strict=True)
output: 58.7588 m³
